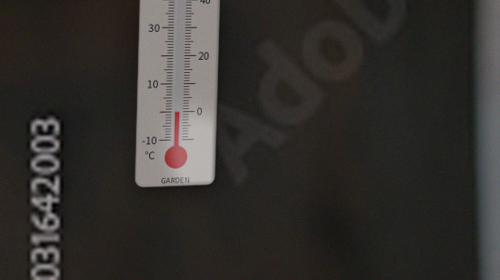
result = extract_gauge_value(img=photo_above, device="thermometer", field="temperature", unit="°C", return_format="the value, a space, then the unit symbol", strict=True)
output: 0 °C
